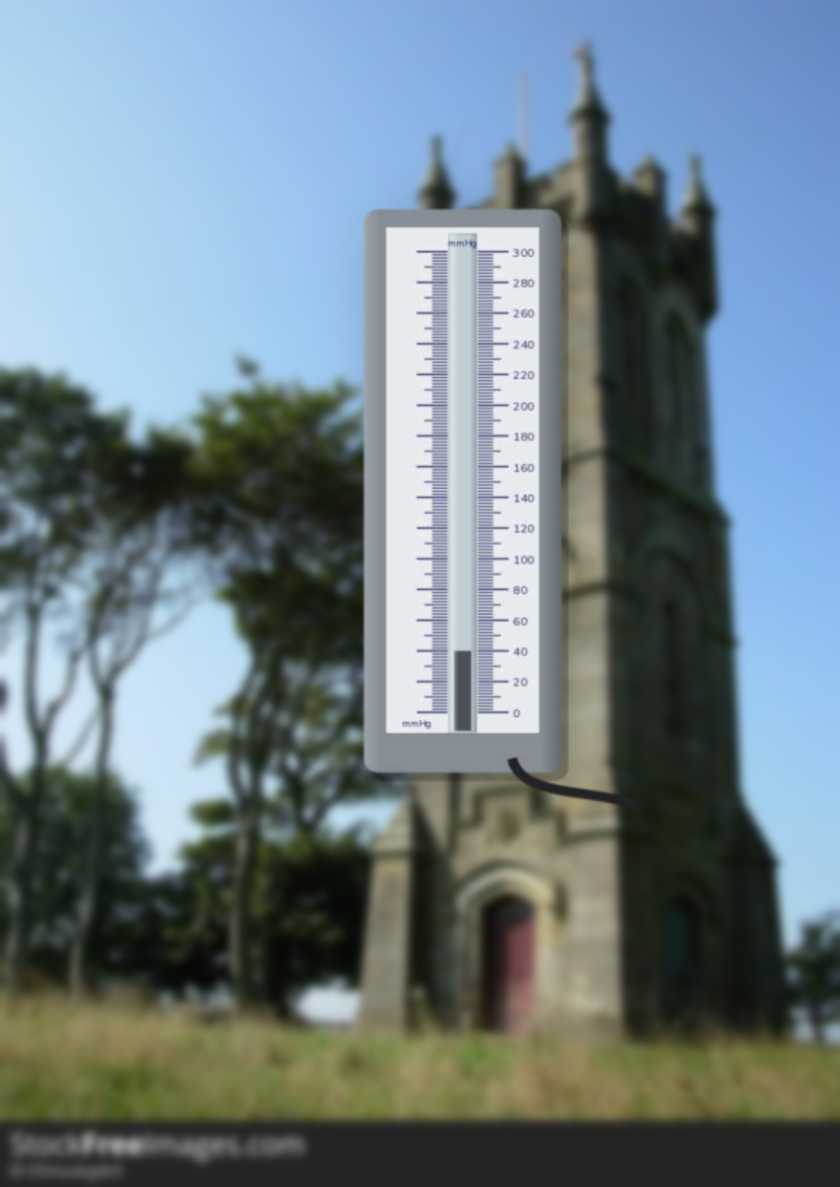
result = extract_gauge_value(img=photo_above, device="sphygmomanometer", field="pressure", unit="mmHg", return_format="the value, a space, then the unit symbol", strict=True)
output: 40 mmHg
